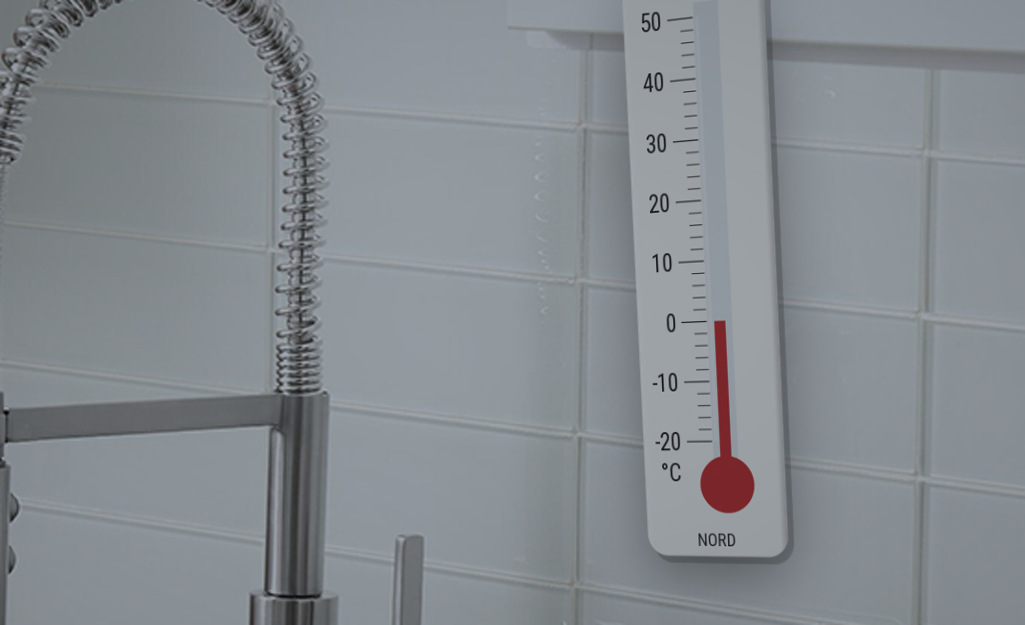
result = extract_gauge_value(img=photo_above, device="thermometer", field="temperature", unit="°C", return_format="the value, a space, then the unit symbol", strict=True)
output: 0 °C
